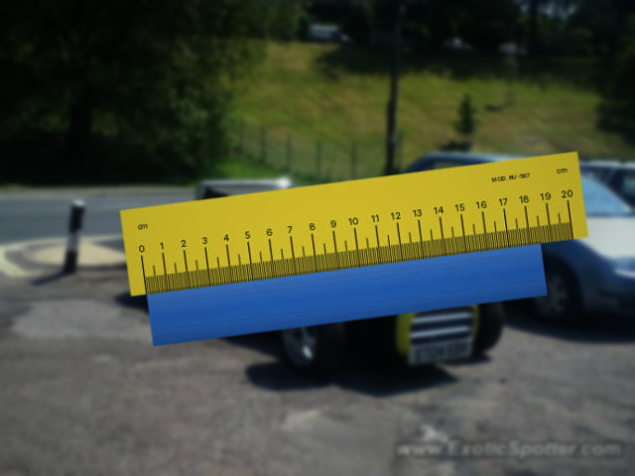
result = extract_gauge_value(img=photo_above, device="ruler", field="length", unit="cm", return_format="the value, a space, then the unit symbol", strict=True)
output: 18.5 cm
